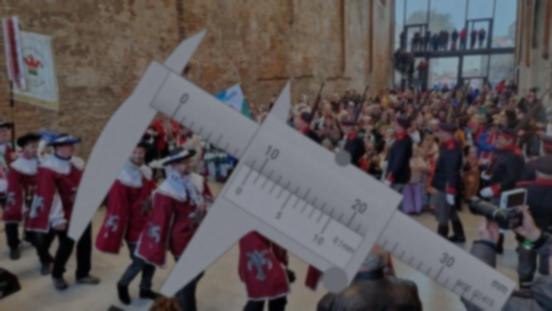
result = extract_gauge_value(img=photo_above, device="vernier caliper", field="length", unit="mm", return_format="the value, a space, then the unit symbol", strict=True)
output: 9.2 mm
